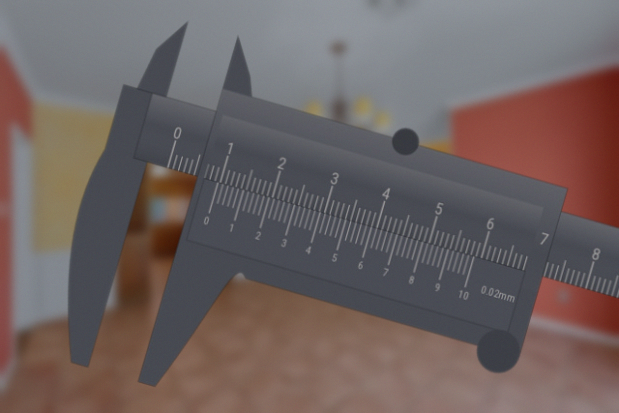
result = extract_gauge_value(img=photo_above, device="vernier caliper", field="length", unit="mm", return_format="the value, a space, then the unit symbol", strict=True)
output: 9.6 mm
